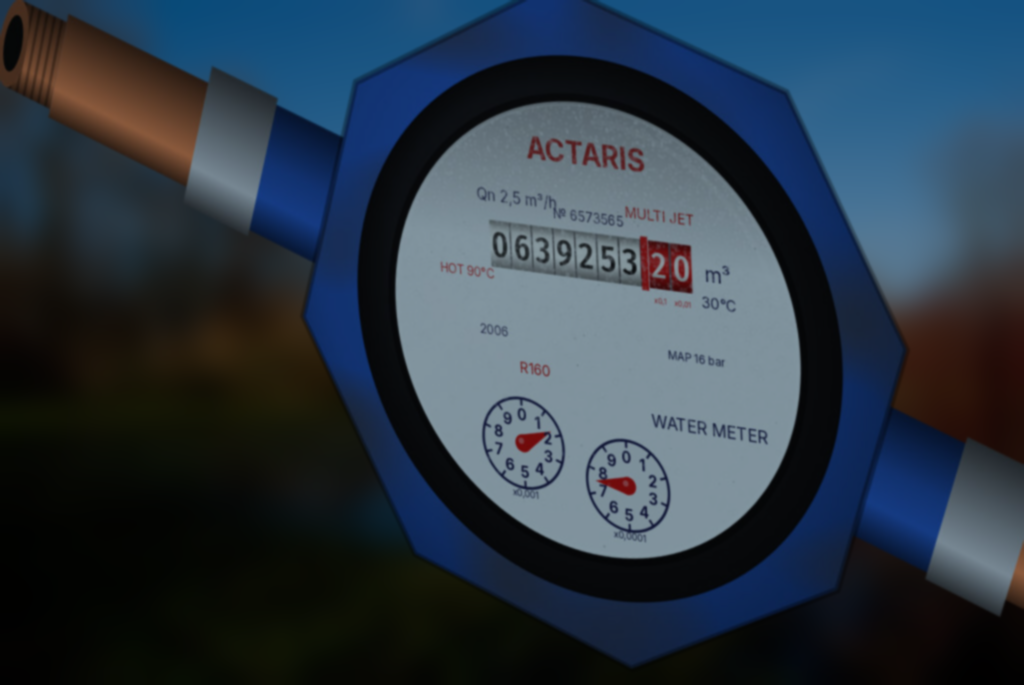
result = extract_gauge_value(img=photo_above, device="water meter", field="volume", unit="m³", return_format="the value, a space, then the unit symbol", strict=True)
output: 639253.2017 m³
